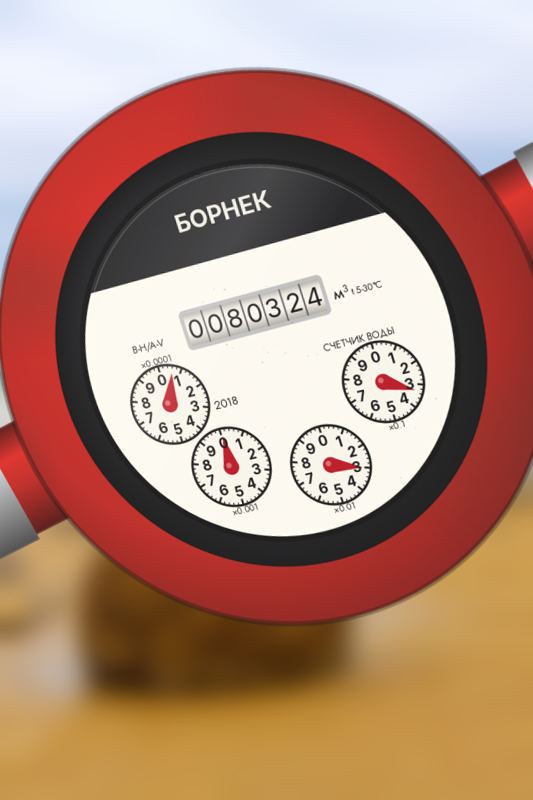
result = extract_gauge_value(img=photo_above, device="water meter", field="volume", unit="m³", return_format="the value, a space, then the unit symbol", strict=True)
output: 80324.3300 m³
